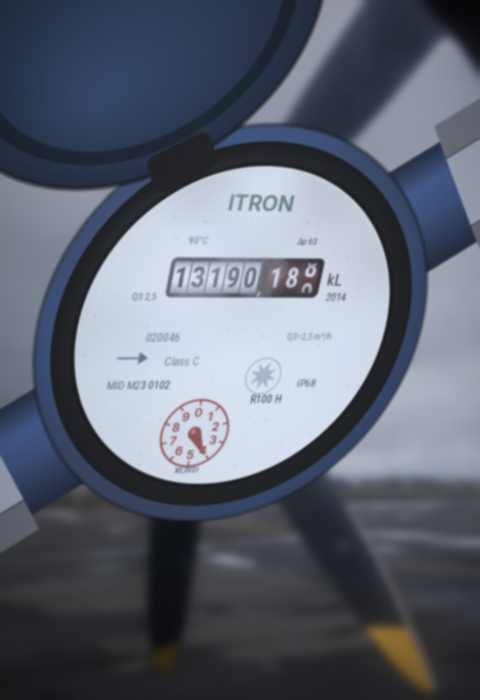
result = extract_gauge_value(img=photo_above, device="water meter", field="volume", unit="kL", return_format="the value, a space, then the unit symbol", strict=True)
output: 13190.1884 kL
